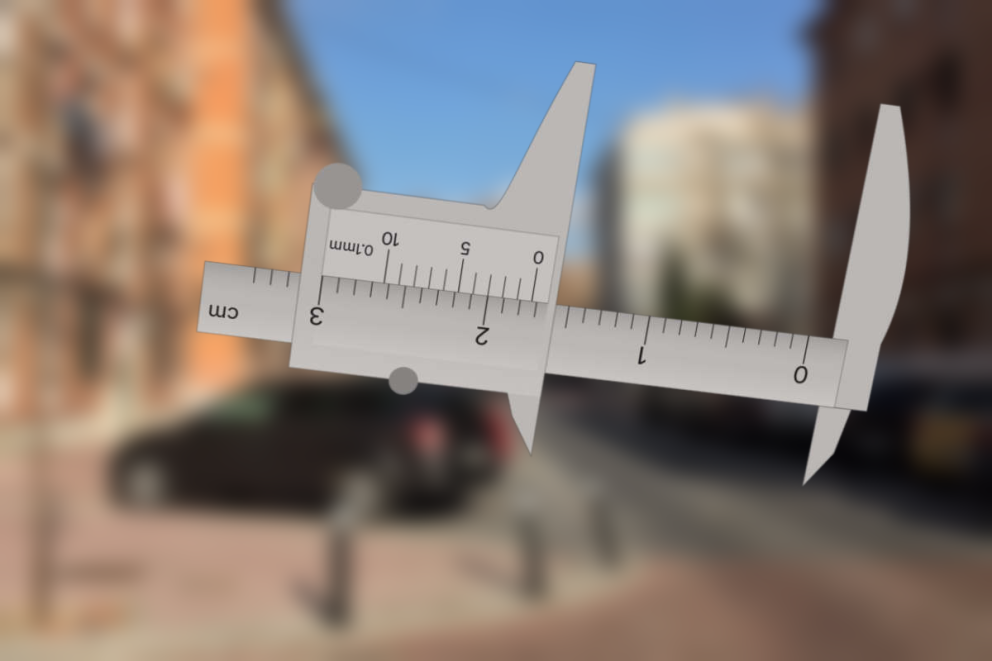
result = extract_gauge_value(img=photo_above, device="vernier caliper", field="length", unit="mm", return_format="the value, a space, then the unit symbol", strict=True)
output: 17.3 mm
